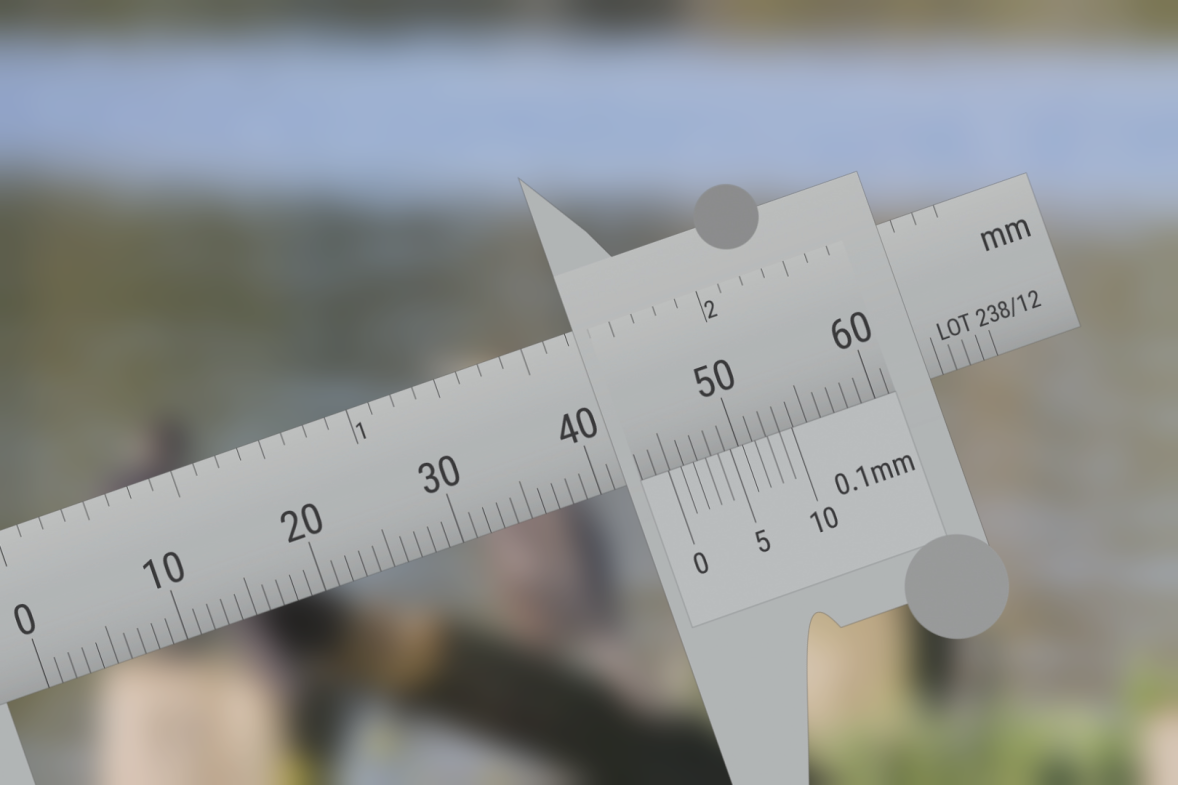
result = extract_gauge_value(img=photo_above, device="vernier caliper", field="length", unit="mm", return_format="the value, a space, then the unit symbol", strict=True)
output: 44.9 mm
